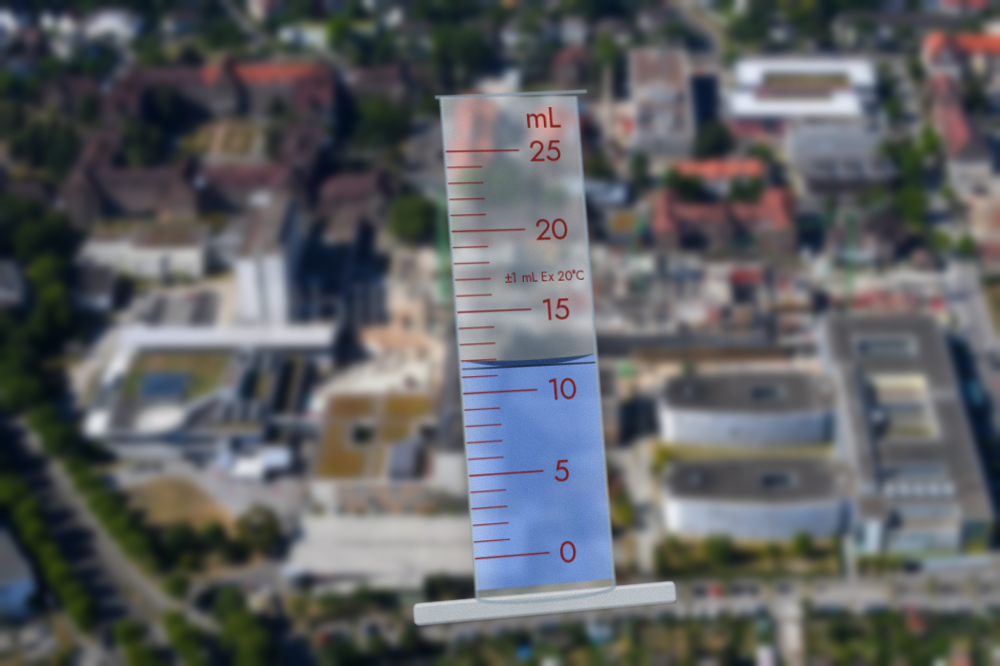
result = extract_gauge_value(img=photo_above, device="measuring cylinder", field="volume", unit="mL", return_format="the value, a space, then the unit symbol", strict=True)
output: 11.5 mL
